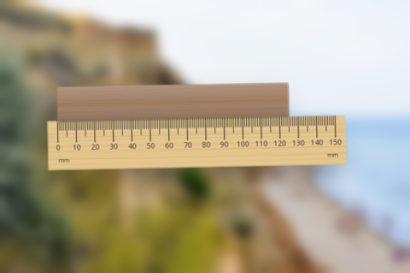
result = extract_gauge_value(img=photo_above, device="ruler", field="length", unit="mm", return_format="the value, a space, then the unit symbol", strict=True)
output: 125 mm
